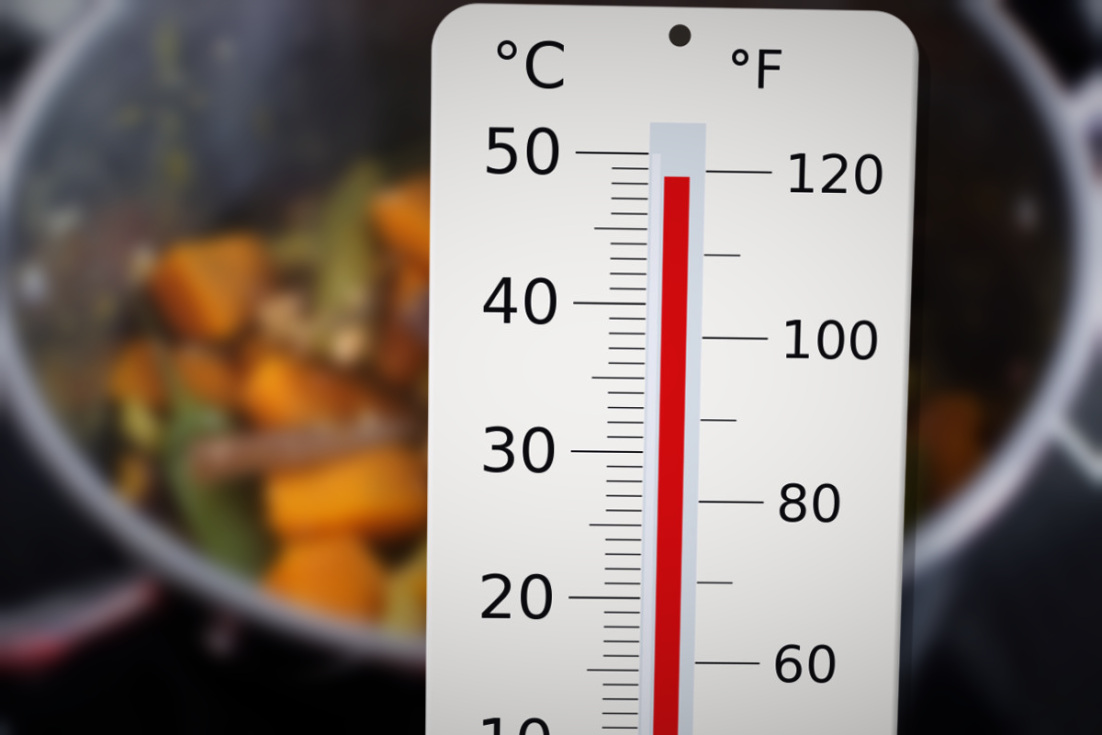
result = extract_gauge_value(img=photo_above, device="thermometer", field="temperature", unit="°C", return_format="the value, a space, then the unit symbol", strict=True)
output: 48.5 °C
